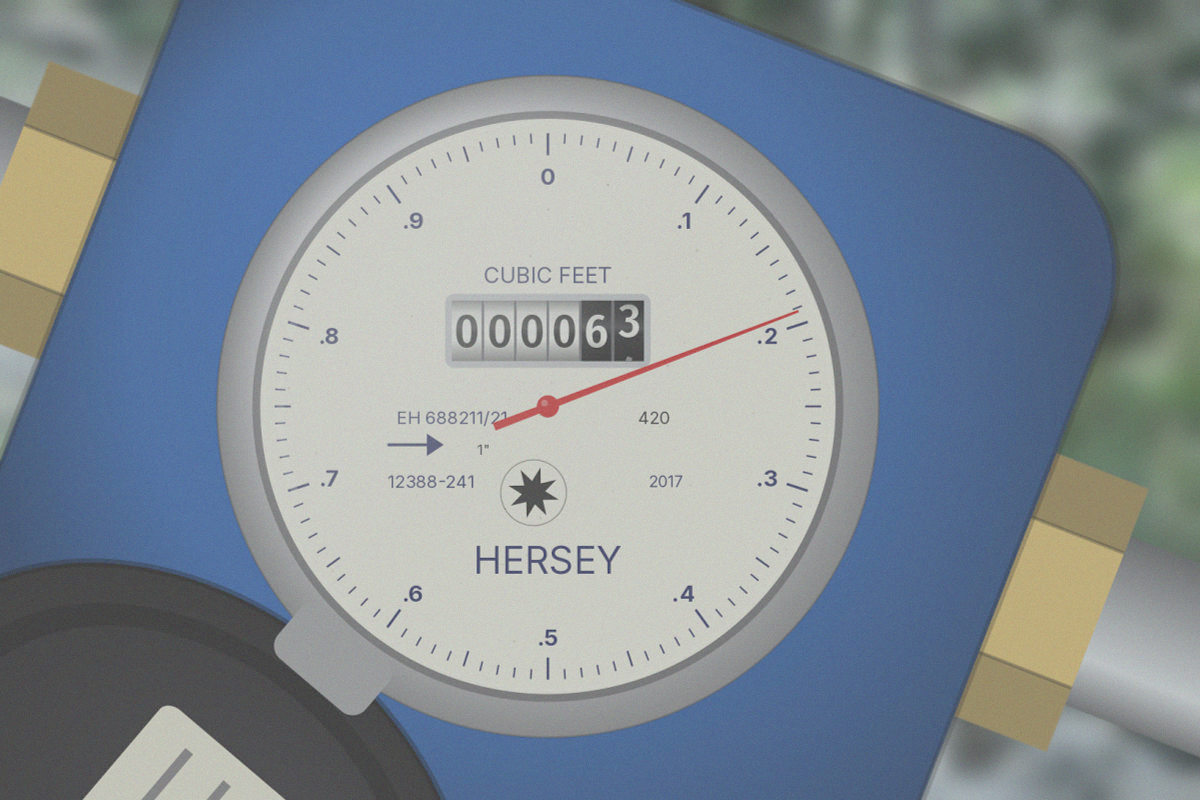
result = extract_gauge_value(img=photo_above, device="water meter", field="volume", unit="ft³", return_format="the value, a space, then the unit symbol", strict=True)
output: 63.19 ft³
